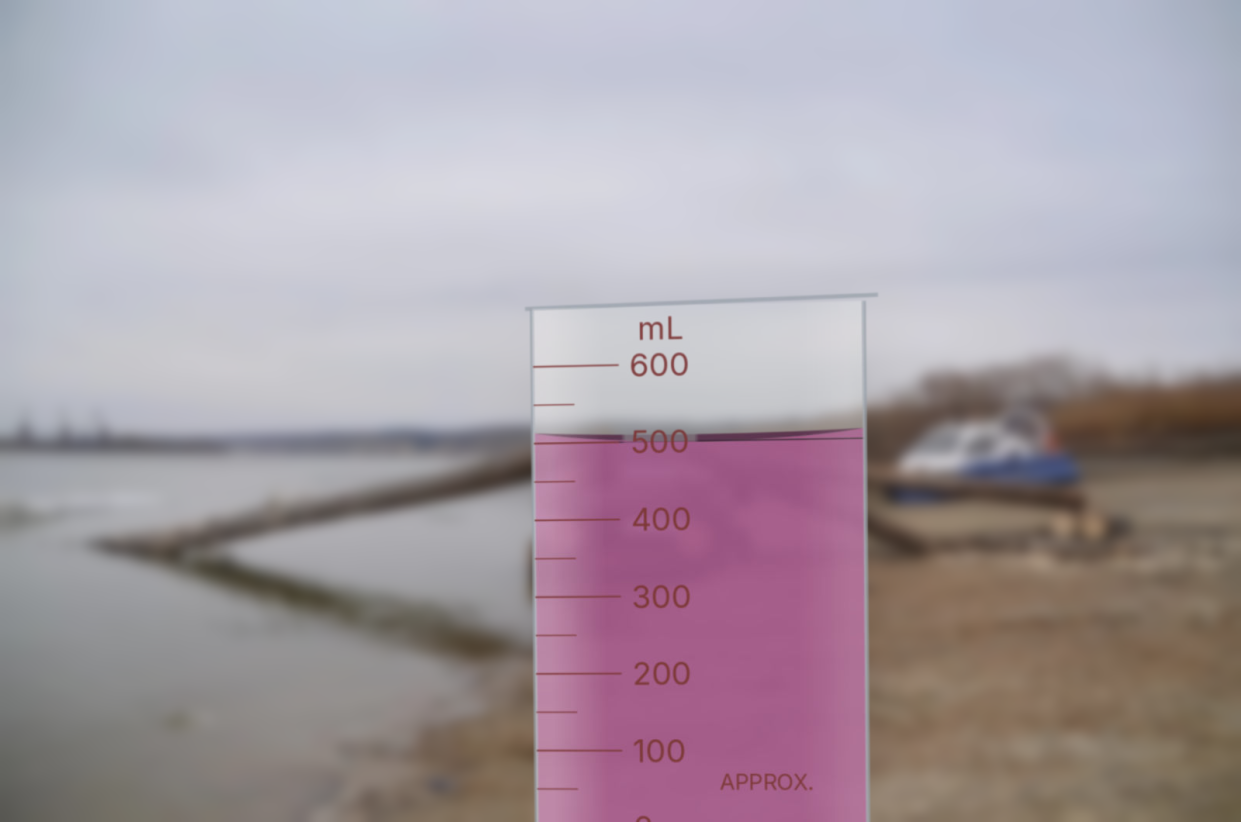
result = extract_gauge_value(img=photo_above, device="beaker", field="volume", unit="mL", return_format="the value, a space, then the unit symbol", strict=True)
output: 500 mL
